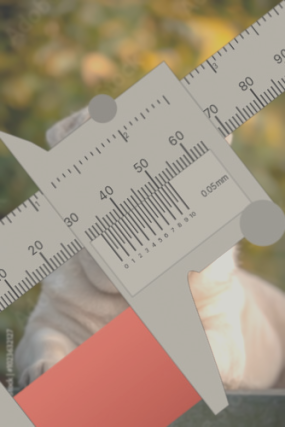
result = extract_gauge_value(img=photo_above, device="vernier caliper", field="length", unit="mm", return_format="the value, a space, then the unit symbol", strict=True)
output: 33.5 mm
